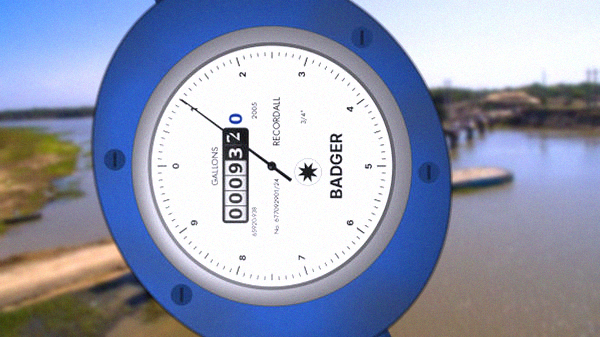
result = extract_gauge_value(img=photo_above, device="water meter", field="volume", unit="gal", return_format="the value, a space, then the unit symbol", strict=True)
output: 9321.0 gal
